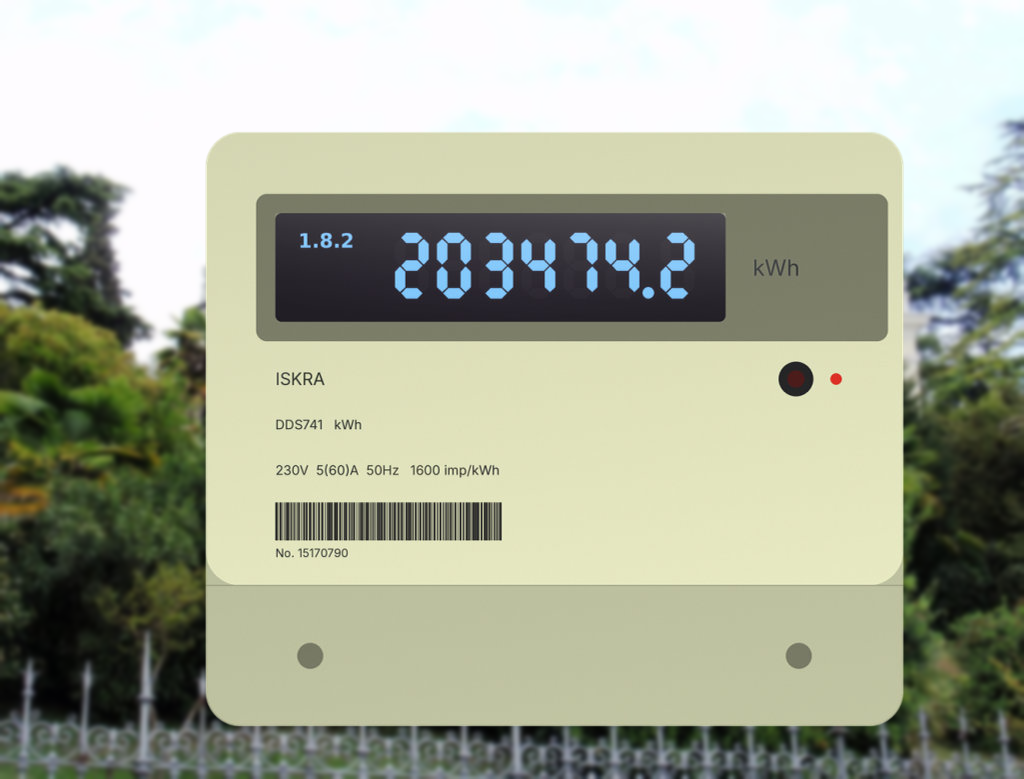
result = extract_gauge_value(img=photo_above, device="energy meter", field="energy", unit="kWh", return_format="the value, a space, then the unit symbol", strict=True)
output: 203474.2 kWh
